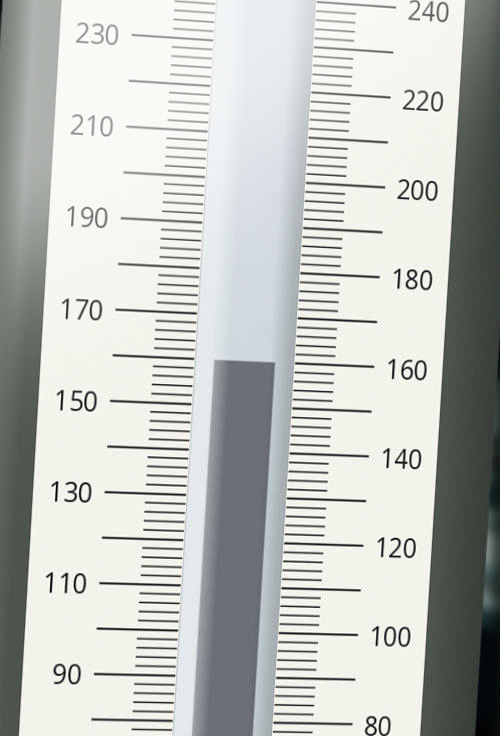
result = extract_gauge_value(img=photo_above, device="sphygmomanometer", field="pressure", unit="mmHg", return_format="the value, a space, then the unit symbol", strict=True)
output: 160 mmHg
